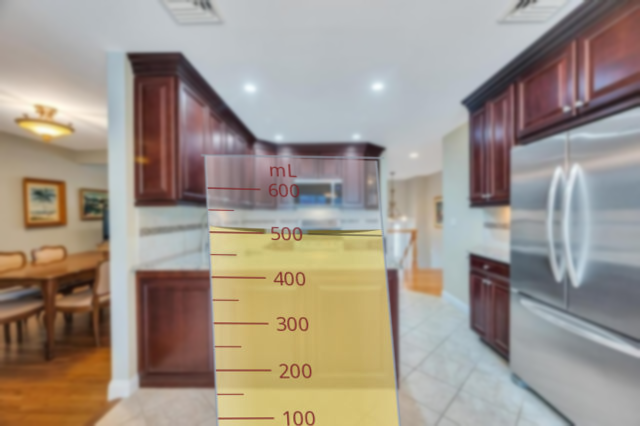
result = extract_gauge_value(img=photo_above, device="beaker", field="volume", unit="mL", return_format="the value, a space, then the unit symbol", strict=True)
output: 500 mL
